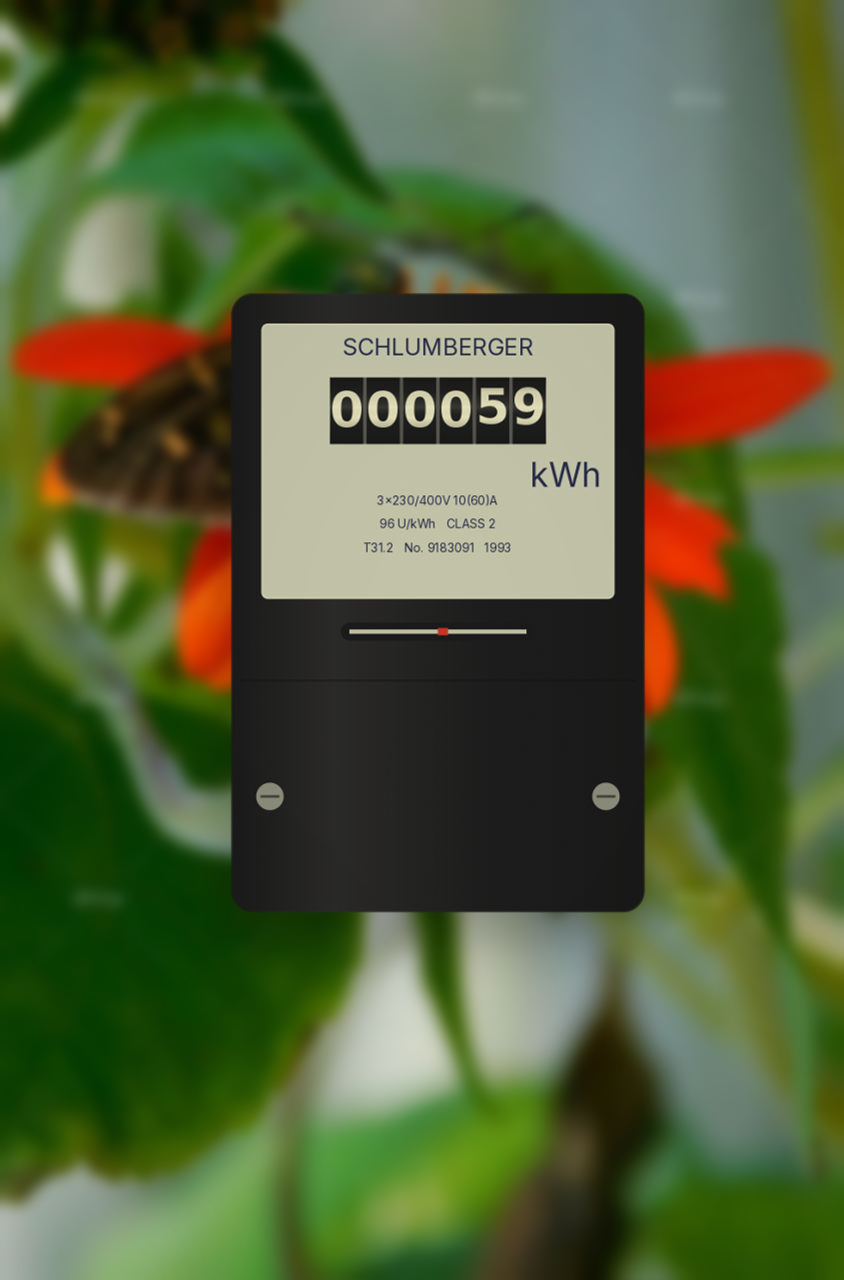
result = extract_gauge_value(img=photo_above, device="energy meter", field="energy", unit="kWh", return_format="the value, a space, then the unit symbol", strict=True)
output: 59 kWh
